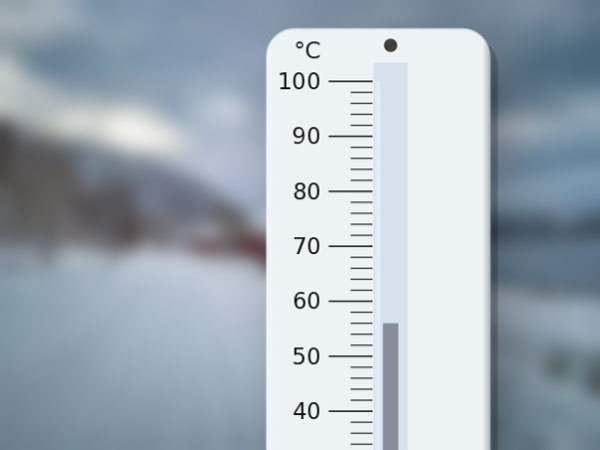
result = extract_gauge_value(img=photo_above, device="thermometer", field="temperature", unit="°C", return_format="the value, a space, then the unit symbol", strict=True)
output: 56 °C
